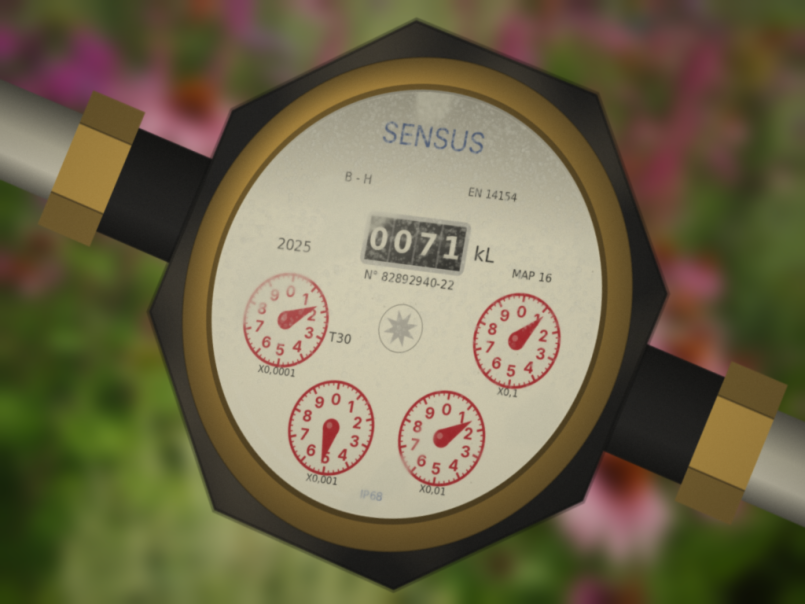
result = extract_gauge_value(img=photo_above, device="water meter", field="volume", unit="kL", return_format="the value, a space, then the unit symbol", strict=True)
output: 71.1151 kL
